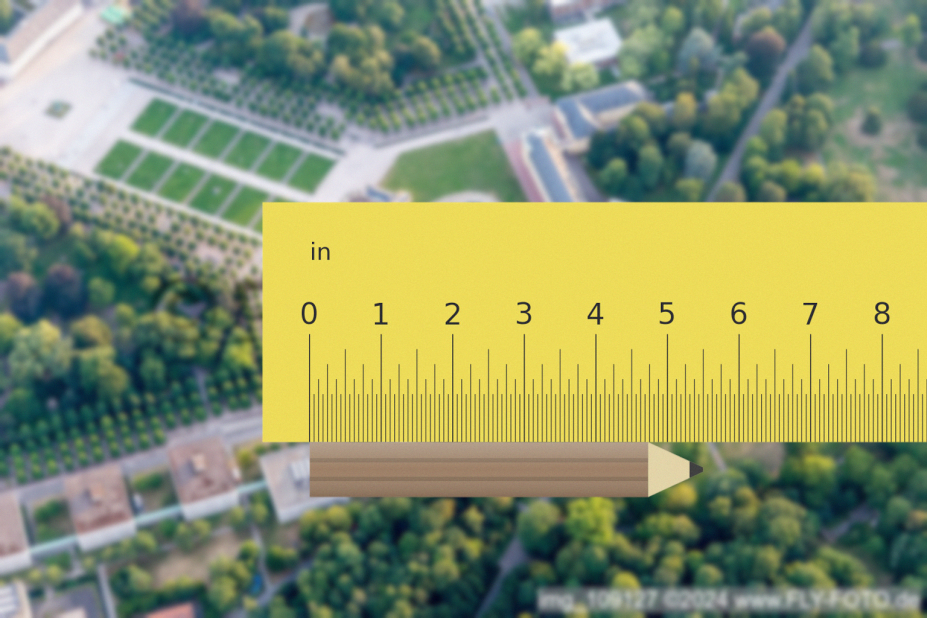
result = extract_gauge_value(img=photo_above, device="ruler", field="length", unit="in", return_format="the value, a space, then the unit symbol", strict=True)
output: 5.5 in
